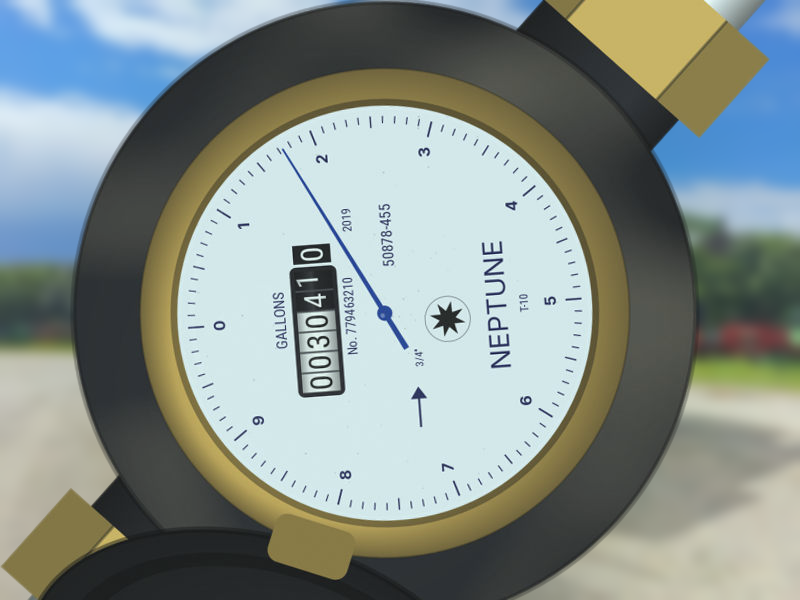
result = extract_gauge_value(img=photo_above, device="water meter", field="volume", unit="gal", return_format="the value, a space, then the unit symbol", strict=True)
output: 30411.7 gal
